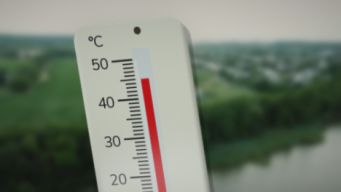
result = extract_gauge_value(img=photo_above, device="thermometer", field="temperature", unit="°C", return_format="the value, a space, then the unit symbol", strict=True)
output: 45 °C
